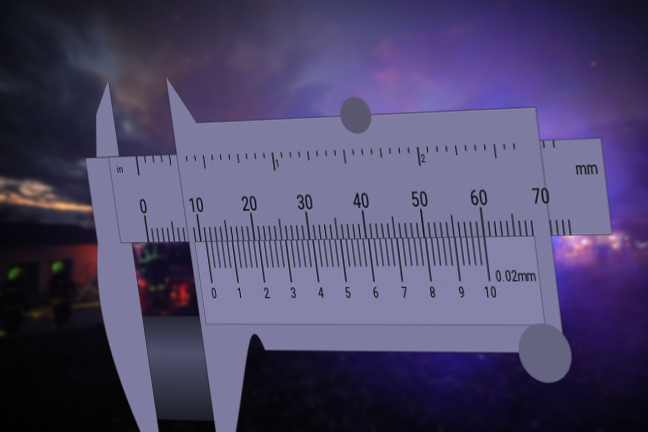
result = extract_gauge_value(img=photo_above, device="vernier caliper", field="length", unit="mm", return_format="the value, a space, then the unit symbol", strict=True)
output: 11.0 mm
